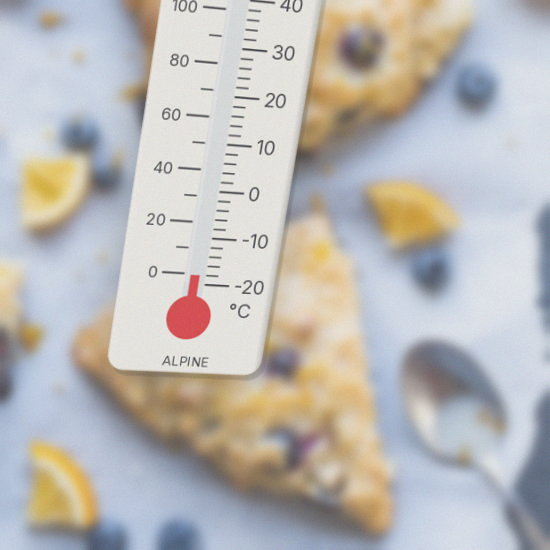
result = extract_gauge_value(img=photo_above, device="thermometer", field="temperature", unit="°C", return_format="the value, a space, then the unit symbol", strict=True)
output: -18 °C
